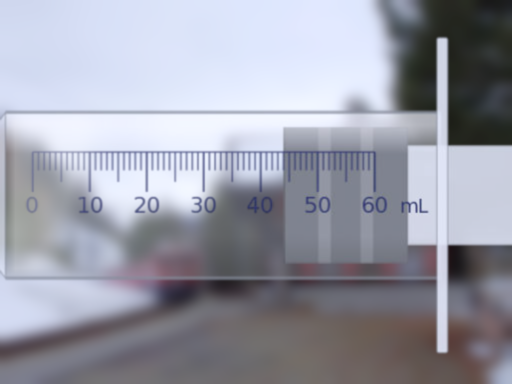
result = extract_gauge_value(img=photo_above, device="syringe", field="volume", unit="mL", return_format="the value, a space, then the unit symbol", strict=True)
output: 44 mL
